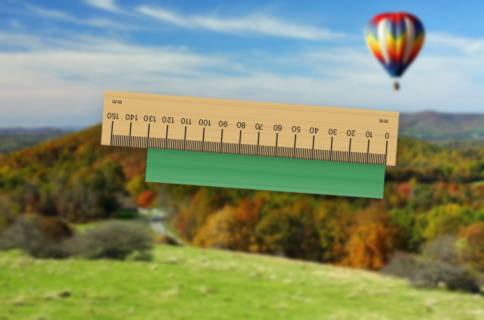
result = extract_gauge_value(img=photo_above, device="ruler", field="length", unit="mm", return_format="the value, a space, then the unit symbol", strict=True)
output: 130 mm
